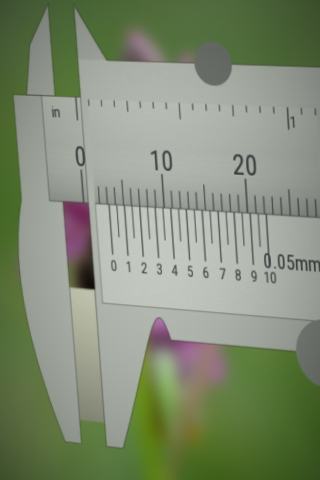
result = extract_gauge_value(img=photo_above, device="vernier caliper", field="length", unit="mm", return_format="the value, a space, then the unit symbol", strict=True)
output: 3.2 mm
